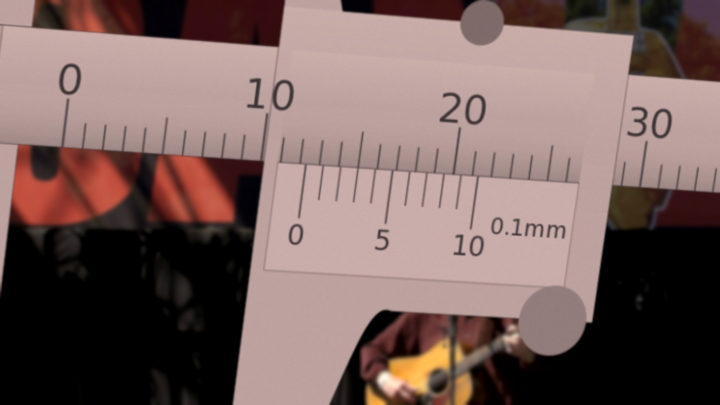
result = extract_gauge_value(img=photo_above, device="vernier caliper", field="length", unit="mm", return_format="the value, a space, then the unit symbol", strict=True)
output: 12.3 mm
